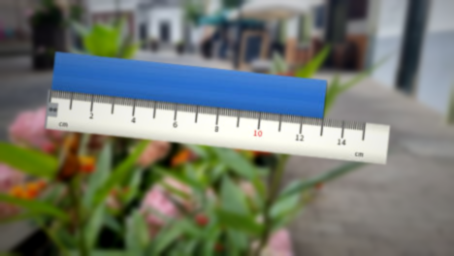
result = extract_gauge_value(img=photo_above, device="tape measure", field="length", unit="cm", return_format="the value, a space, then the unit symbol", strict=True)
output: 13 cm
